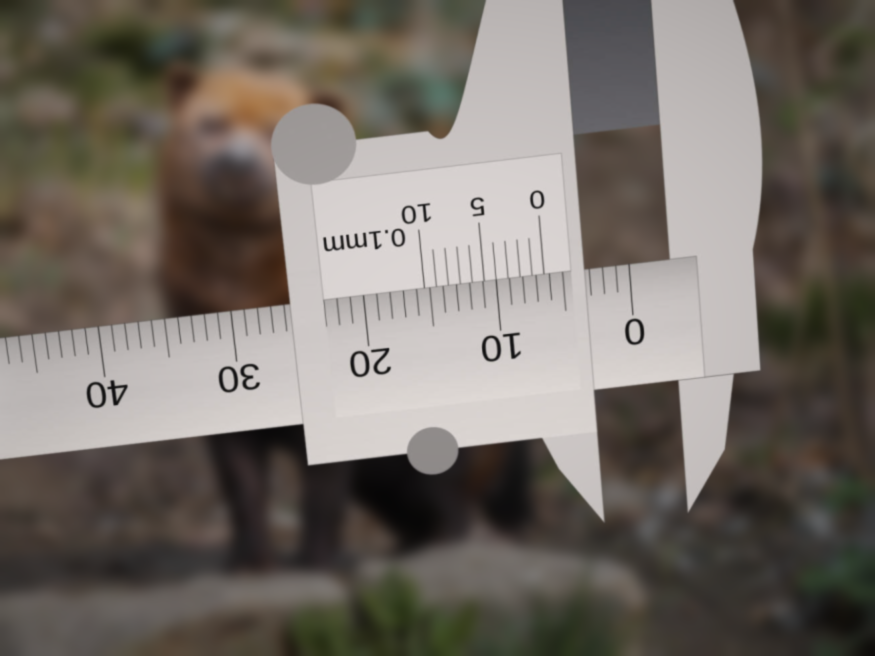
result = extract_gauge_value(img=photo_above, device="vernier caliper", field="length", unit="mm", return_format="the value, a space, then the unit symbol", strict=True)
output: 6.4 mm
